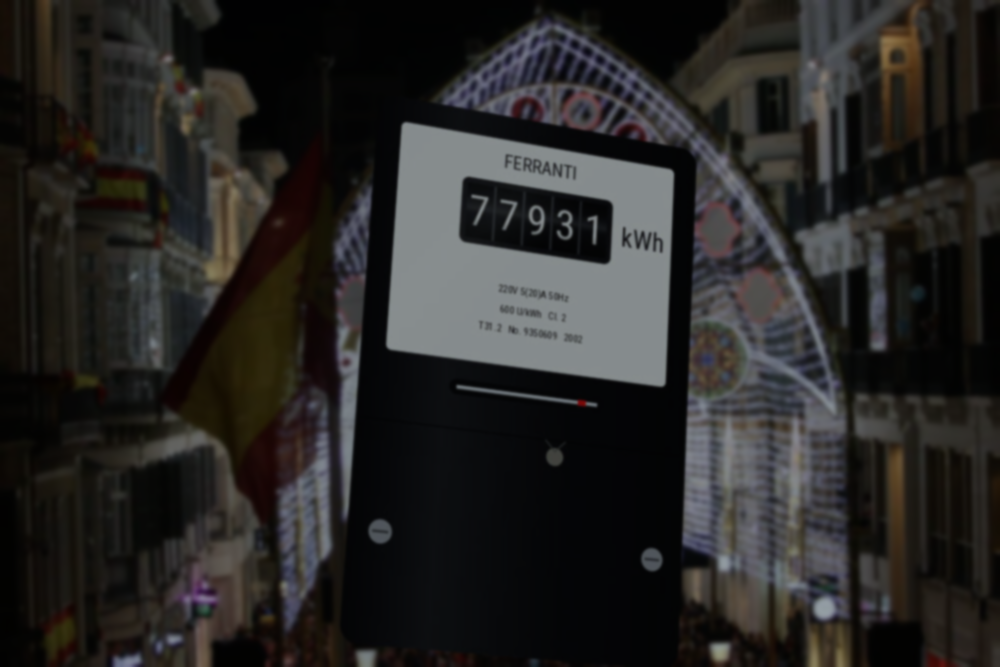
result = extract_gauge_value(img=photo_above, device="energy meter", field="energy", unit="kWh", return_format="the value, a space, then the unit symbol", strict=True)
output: 77931 kWh
